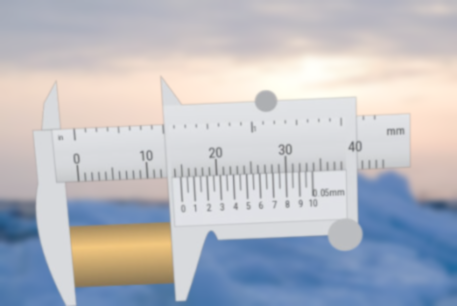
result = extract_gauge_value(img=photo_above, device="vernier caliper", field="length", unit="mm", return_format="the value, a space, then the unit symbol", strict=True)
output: 14.8 mm
